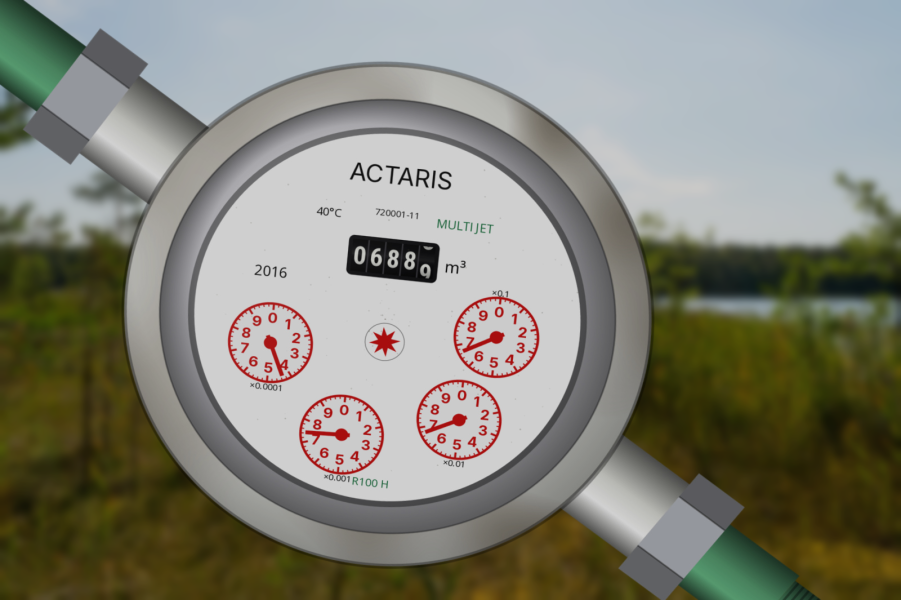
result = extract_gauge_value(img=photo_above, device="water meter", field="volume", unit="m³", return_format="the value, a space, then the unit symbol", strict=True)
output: 6888.6674 m³
